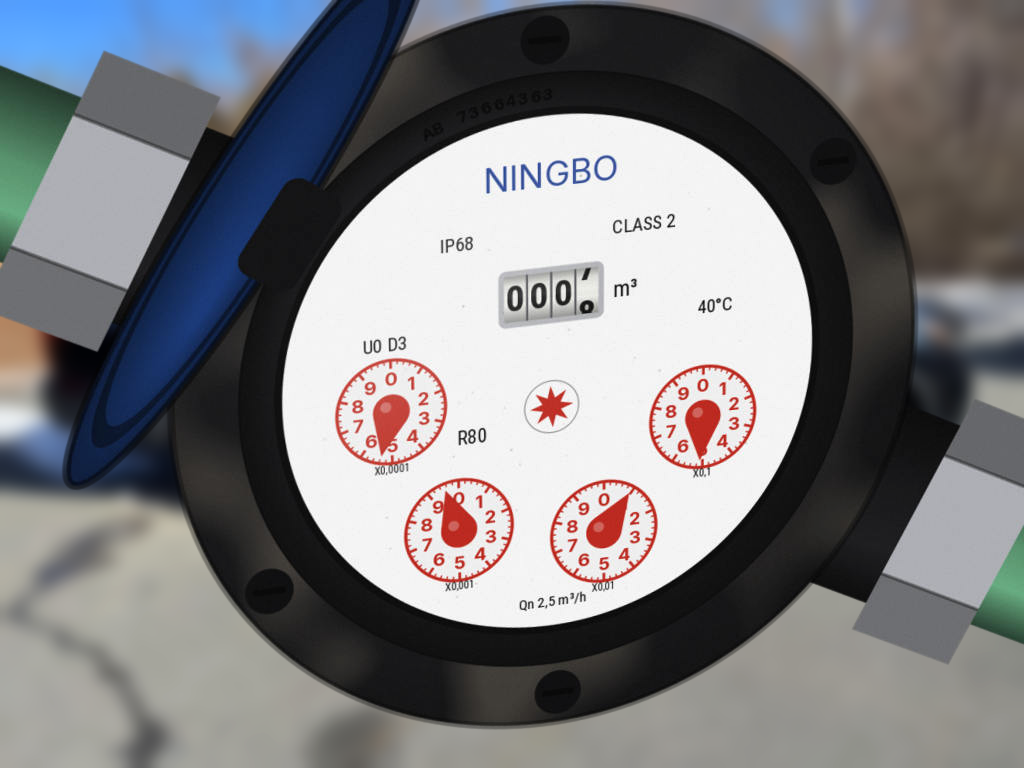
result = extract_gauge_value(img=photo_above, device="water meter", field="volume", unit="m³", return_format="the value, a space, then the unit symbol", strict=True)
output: 7.5095 m³
